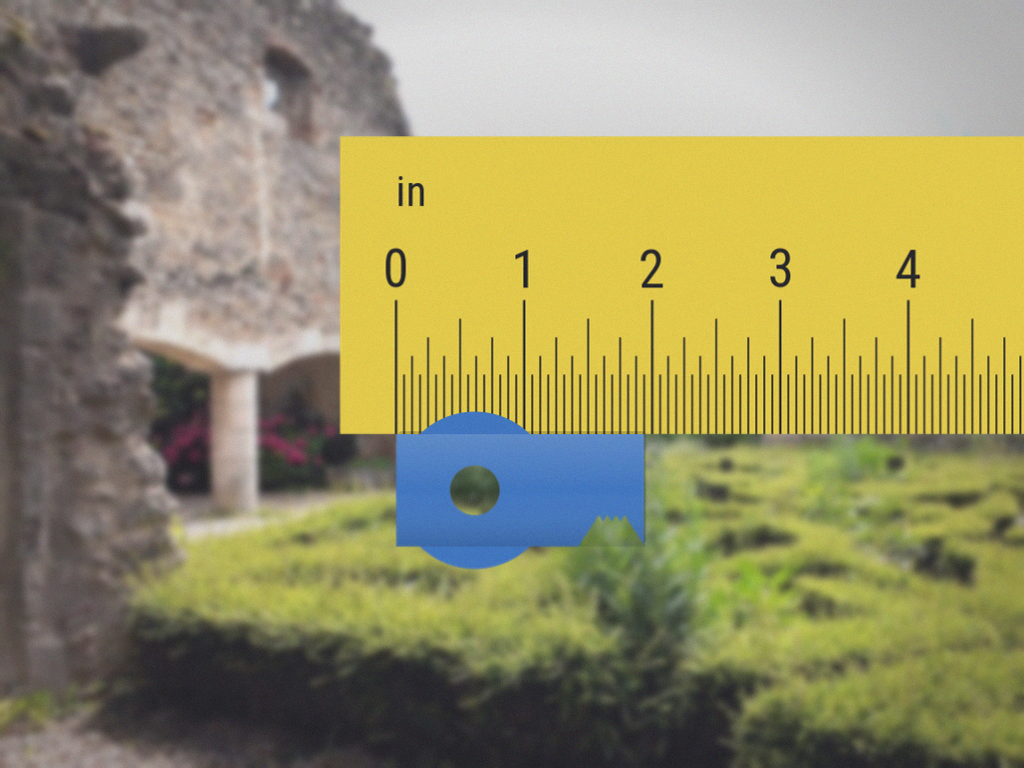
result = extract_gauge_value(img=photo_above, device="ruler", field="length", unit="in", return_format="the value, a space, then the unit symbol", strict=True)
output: 1.9375 in
